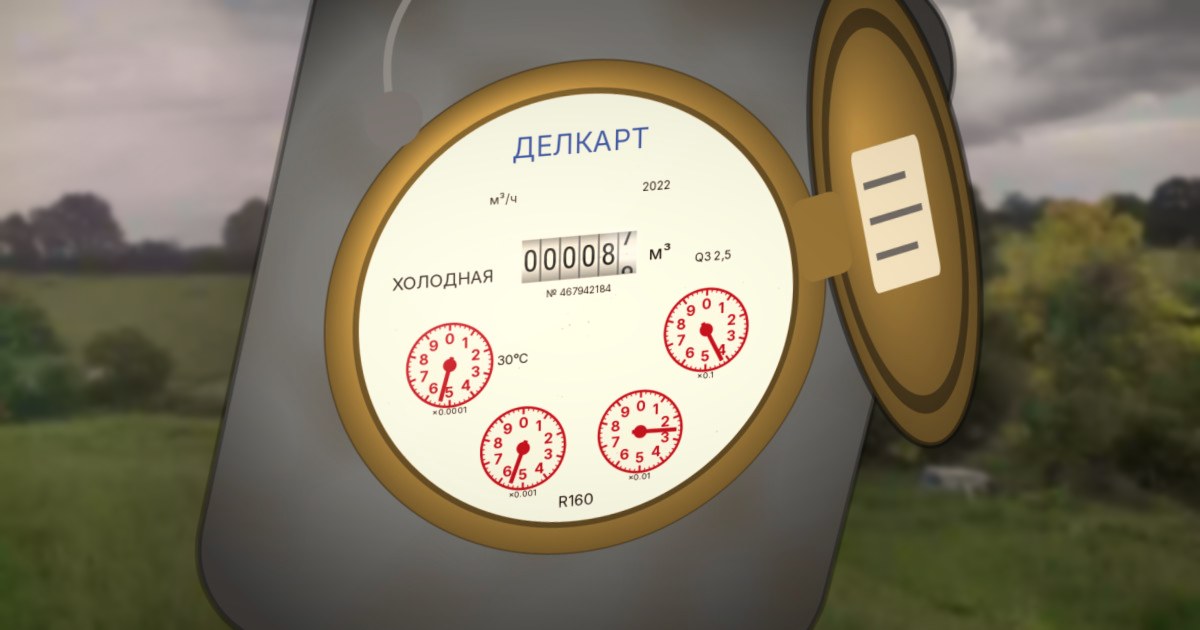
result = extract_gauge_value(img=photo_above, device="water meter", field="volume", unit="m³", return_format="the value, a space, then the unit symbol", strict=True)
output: 87.4255 m³
